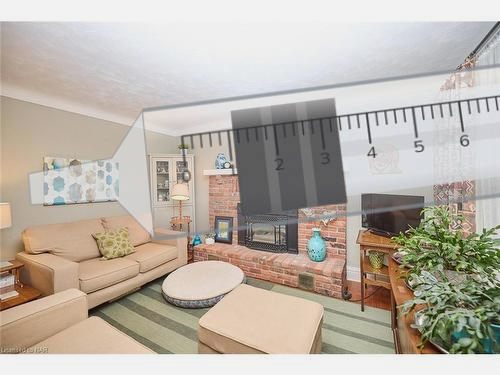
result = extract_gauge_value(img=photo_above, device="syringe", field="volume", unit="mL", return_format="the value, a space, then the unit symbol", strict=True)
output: 1.1 mL
